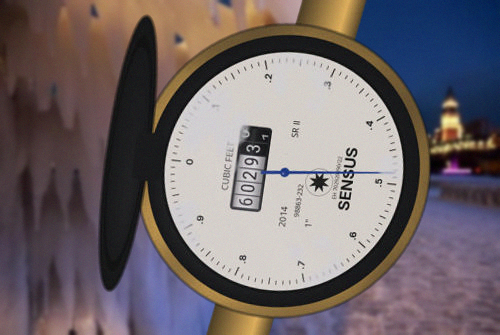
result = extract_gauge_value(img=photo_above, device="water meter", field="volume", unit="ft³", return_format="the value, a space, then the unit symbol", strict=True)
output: 602930.48 ft³
